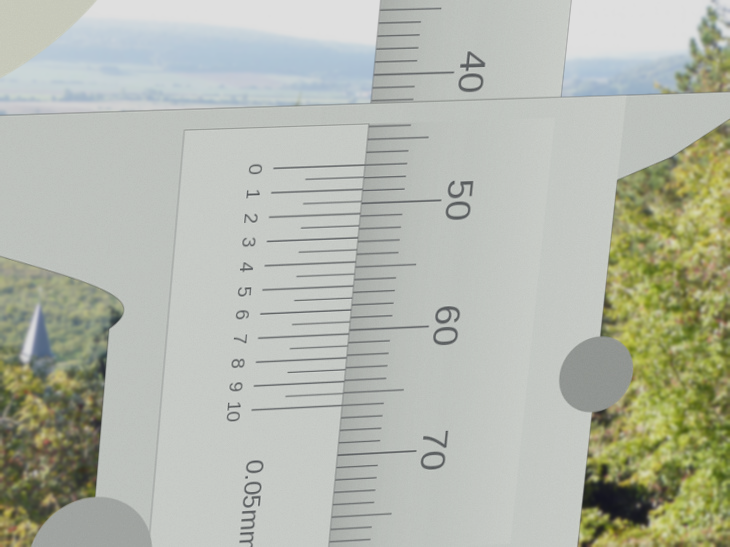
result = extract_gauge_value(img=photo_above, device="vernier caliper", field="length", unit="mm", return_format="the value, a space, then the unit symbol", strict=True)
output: 47.0 mm
